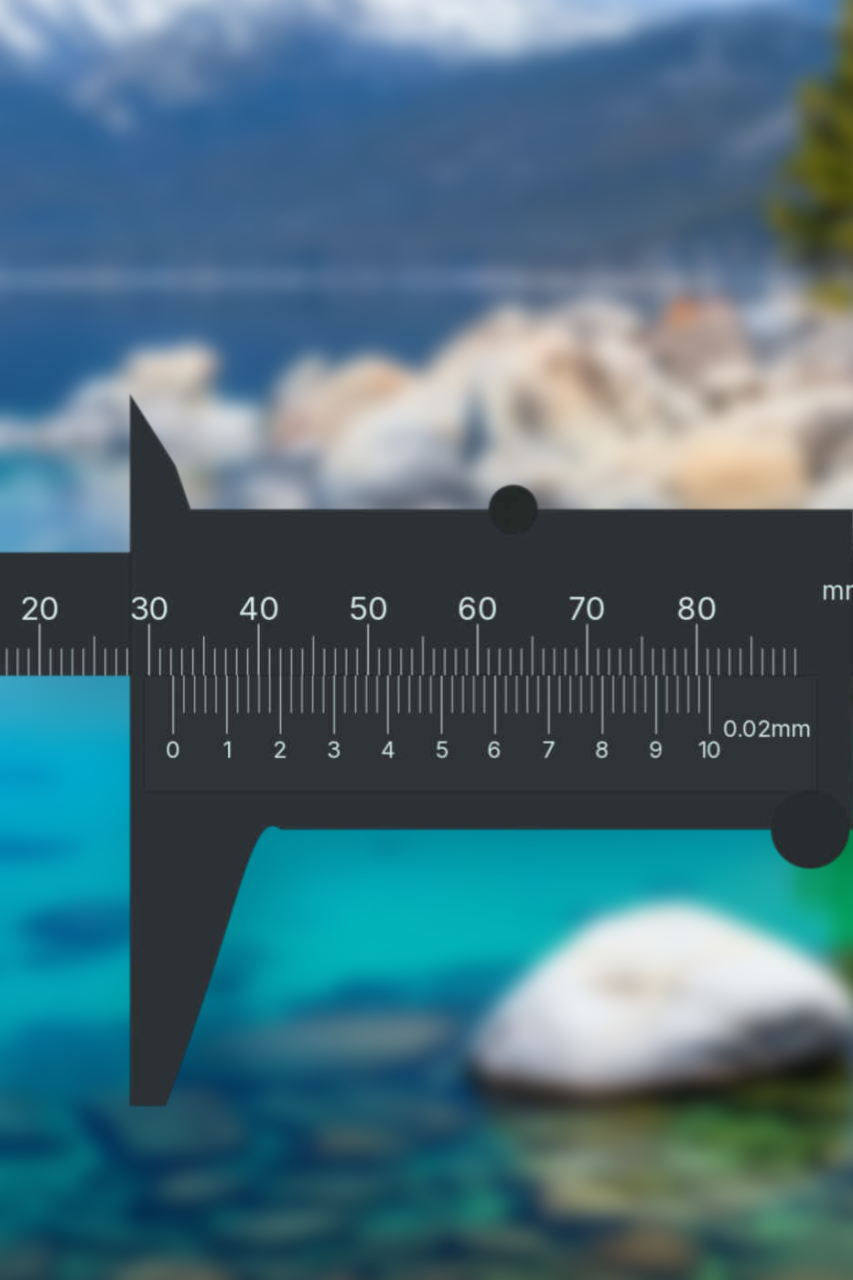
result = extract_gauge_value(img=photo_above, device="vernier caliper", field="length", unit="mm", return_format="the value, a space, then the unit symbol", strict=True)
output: 32.2 mm
